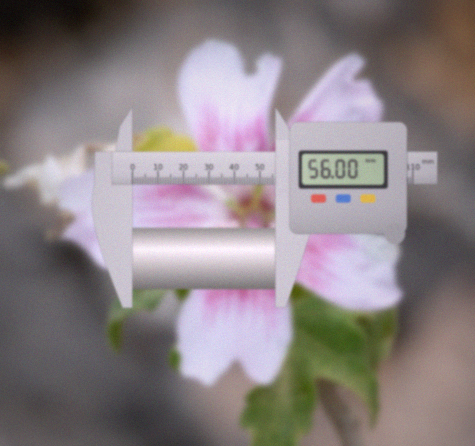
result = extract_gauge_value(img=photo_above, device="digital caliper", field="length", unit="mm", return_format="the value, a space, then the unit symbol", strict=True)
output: 56.00 mm
